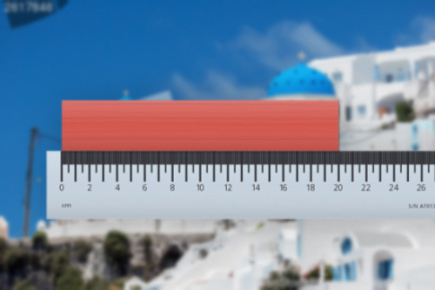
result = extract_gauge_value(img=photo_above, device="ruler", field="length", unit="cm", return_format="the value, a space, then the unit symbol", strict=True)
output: 20 cm
